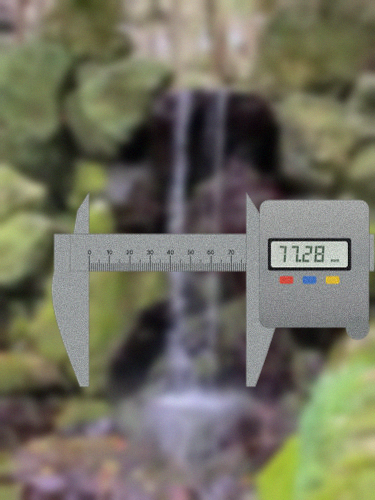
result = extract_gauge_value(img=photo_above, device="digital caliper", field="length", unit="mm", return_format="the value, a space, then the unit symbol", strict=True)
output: 77.28 mm
